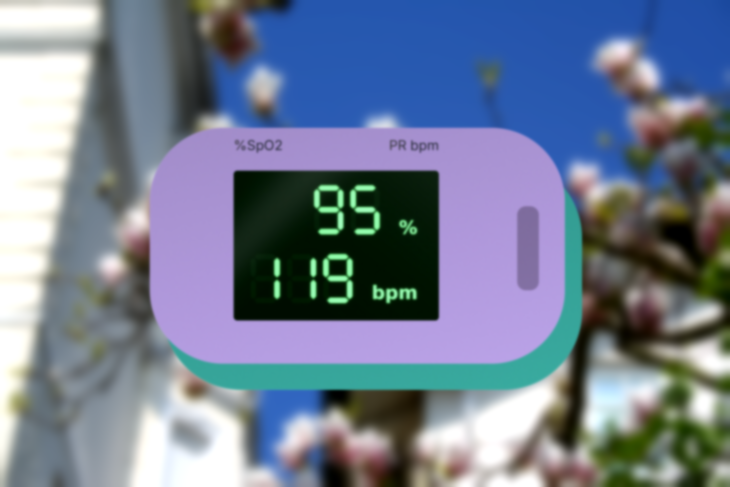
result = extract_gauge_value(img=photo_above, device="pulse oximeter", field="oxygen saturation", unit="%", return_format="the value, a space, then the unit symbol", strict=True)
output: 95 %
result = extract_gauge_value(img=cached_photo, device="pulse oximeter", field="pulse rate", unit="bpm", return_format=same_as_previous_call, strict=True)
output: 119 bpm
